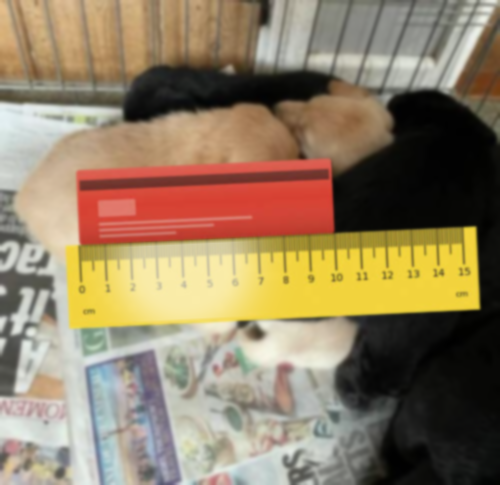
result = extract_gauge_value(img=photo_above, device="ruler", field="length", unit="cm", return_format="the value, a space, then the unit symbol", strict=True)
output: 10 cm
